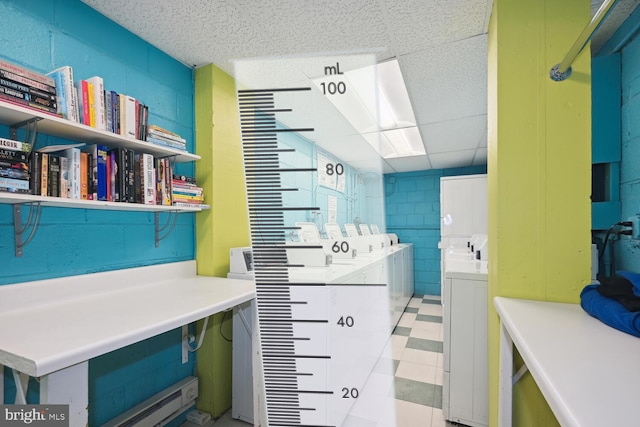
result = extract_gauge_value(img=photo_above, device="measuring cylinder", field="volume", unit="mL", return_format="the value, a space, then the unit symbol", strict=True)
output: 50 mL
